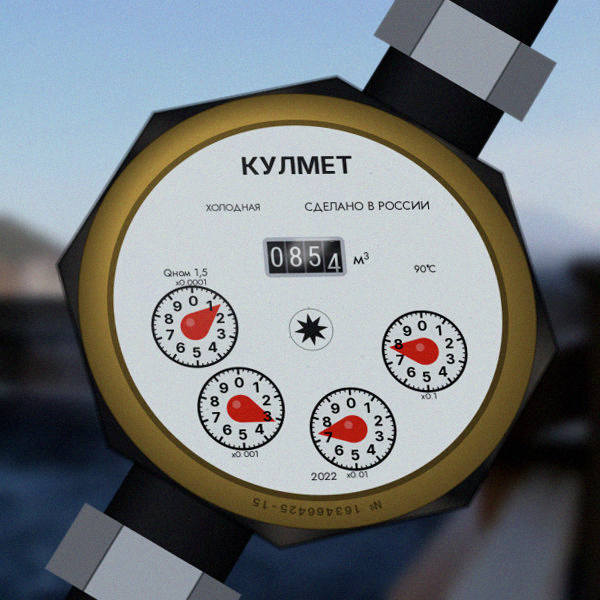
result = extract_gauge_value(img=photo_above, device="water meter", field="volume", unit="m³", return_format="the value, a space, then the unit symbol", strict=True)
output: 853.7731 m³
